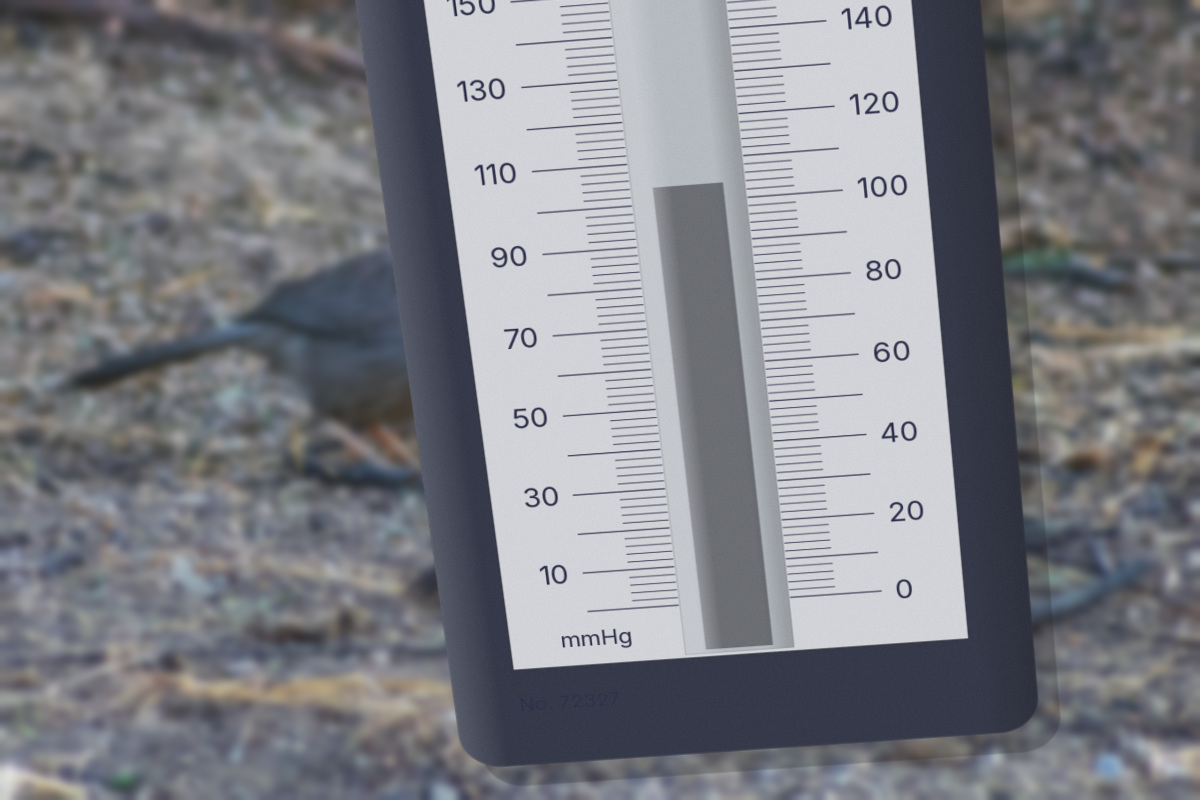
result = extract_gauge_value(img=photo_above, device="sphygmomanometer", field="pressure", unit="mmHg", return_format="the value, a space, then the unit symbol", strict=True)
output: 104 mmHg
